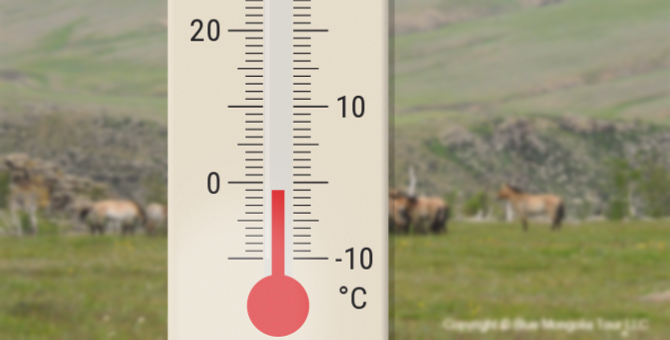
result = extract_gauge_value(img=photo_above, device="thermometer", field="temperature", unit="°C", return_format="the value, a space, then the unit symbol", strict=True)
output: -1 °C
